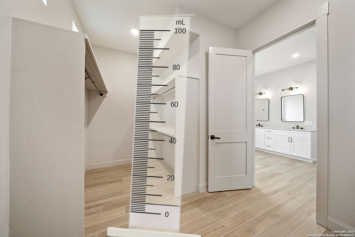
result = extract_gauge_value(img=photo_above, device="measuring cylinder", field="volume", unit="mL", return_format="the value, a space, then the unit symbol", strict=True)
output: 5 mL
